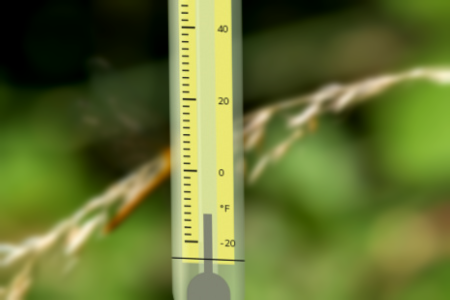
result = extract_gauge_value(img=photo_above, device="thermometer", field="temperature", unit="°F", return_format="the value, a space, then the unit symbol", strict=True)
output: -12 °F
